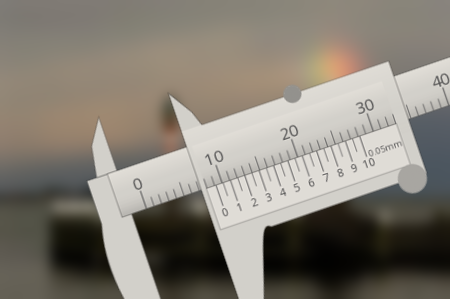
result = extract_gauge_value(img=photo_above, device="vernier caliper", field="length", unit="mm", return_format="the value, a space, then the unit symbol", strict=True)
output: 9.2 mm
